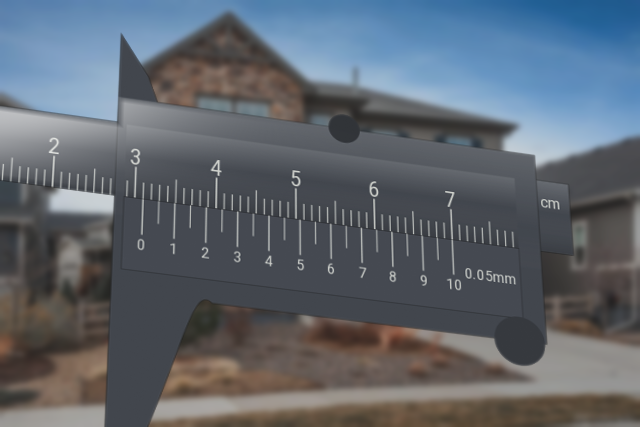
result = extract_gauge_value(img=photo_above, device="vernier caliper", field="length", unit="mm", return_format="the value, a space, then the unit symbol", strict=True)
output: 31.0 mm
